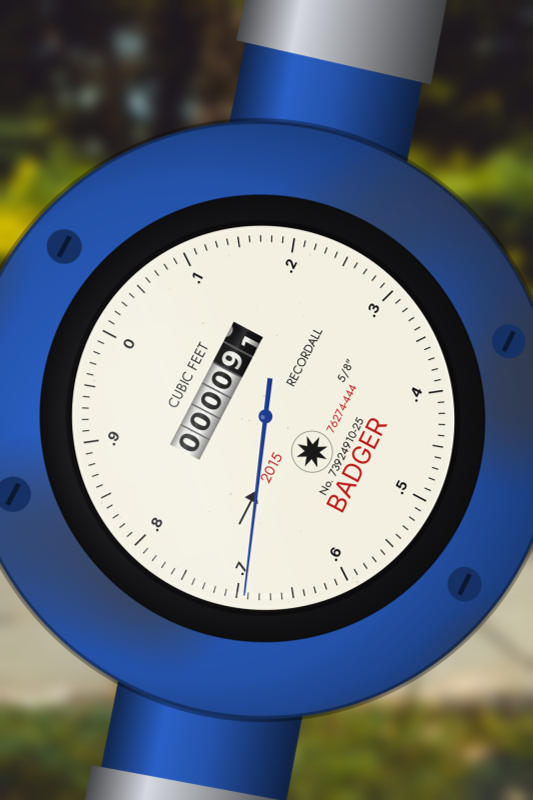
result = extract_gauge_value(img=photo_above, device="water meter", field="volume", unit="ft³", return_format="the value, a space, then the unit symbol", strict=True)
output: 90.69 ft³
